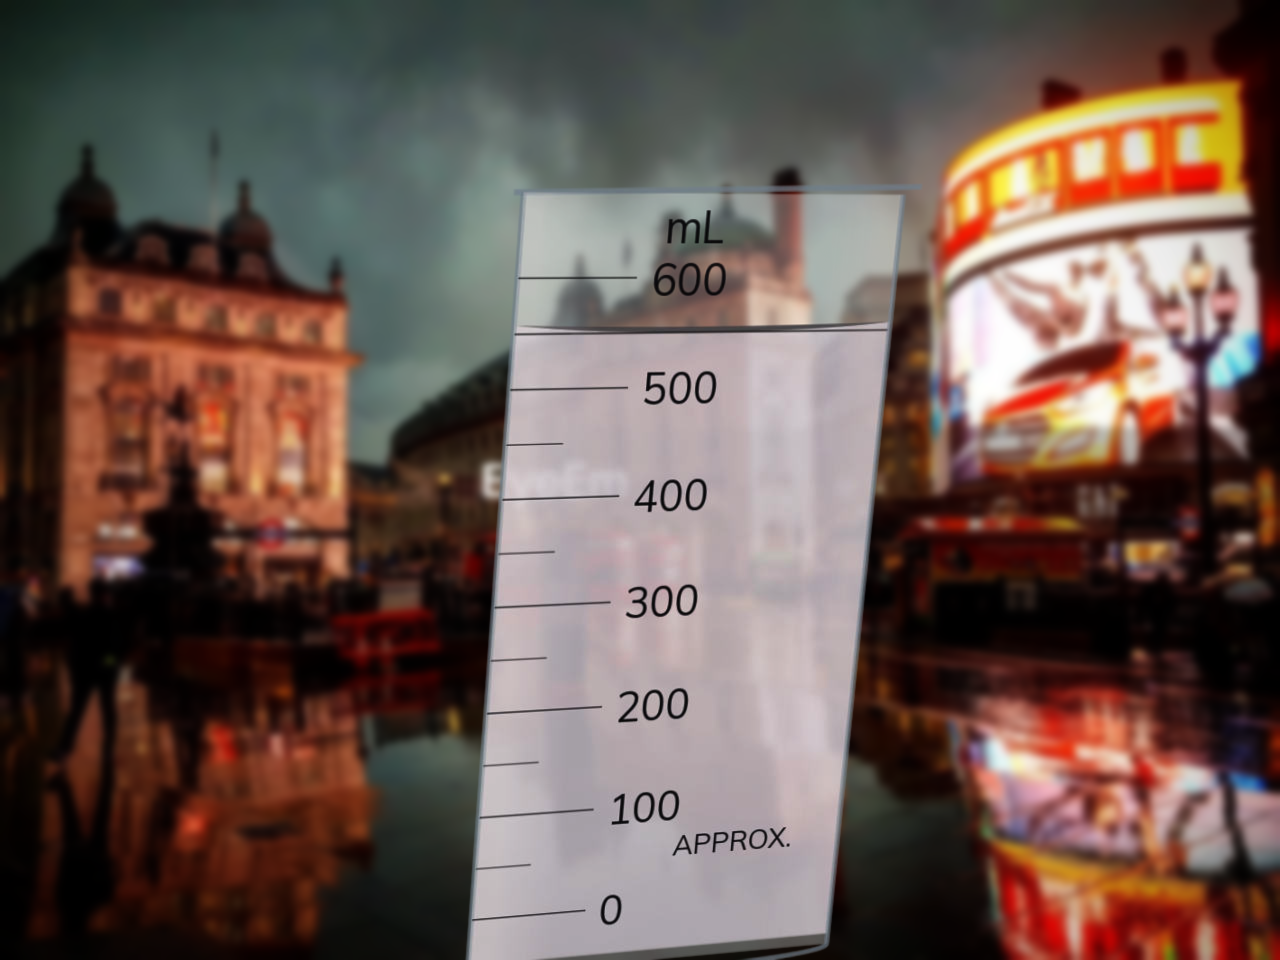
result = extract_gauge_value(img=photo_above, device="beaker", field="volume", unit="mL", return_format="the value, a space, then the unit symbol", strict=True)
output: 550 mL
